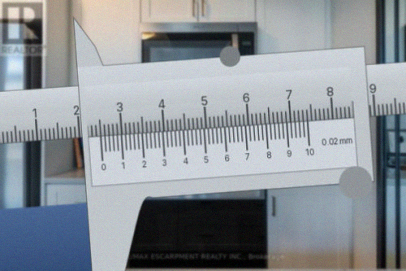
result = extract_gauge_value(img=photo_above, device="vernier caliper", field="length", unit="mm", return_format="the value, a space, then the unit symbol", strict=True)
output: 25.0 mm
